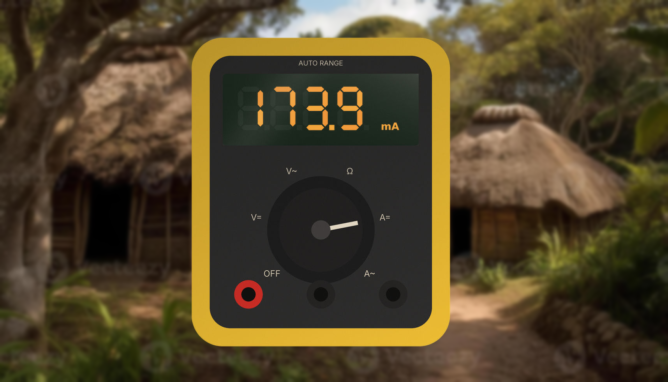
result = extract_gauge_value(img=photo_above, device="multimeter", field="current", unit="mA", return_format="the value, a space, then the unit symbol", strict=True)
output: 173.9 mA
